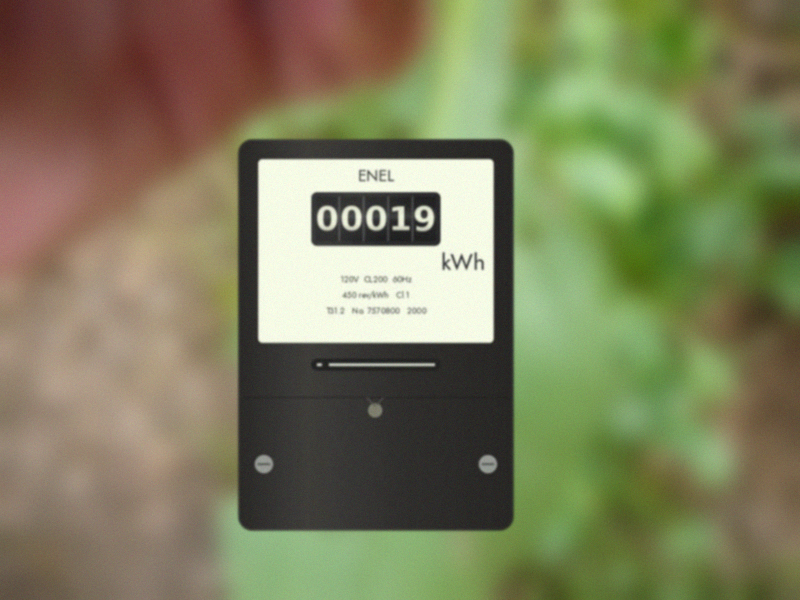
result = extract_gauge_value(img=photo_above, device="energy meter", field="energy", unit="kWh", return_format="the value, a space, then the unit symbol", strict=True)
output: 19 kWh
